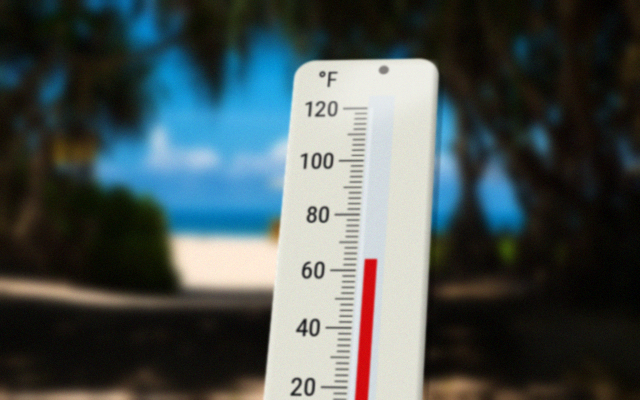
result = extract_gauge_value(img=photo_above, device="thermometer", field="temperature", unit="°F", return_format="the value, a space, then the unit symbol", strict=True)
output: 64 °F
